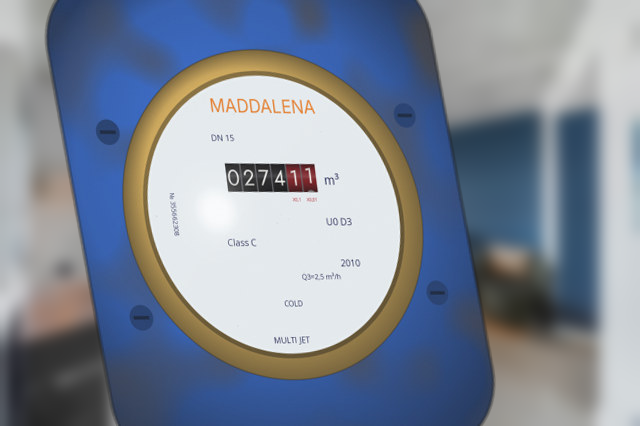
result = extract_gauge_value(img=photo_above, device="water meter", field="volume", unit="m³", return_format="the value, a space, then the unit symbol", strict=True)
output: 274.11 m³
